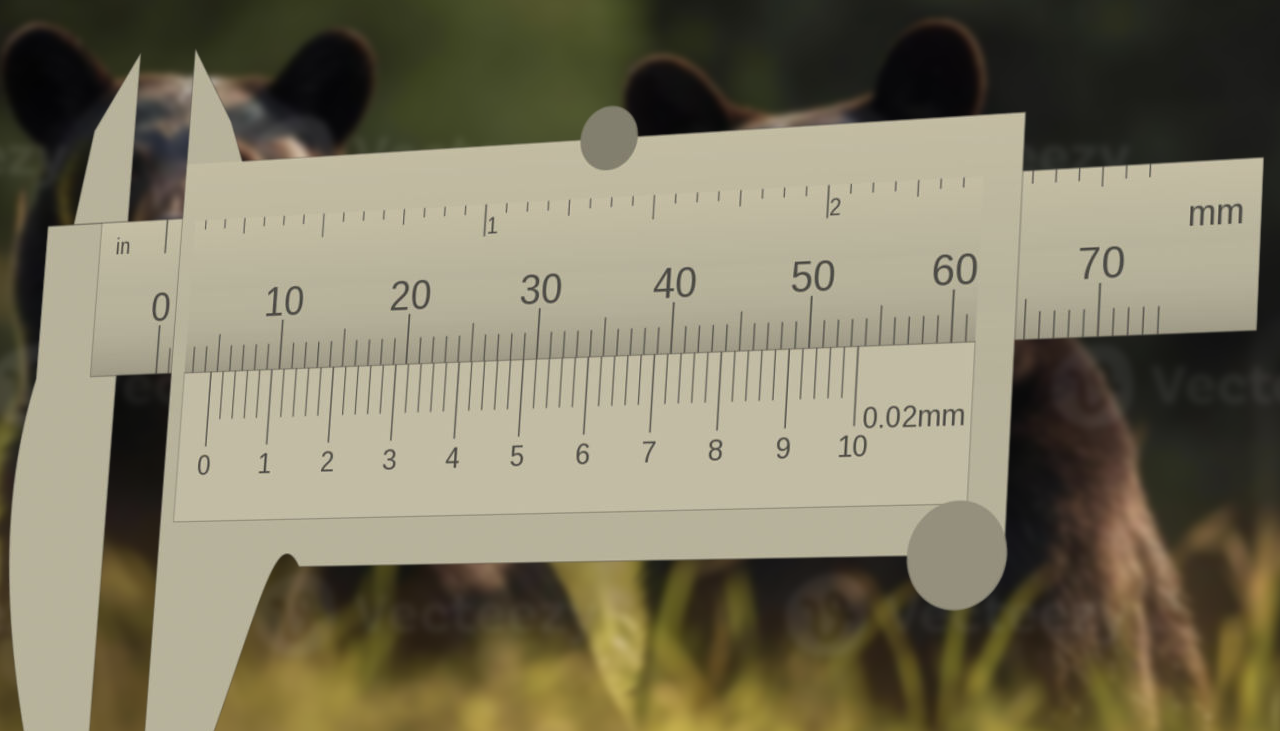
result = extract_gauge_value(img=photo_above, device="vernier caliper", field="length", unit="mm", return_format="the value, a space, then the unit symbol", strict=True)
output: 4.5 mm
